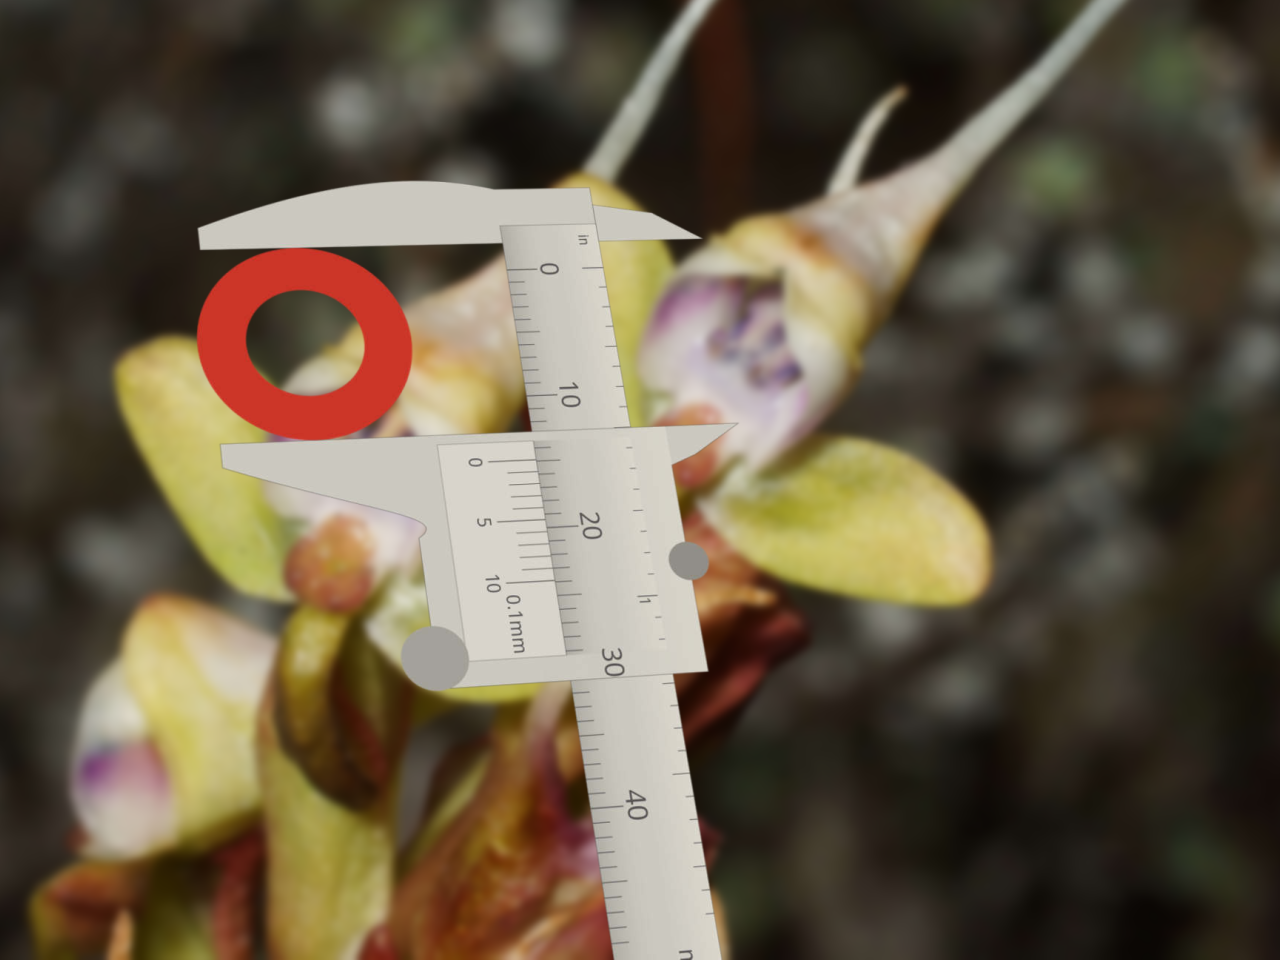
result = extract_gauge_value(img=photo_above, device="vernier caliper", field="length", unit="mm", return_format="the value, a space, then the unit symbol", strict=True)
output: 14.9 mm
